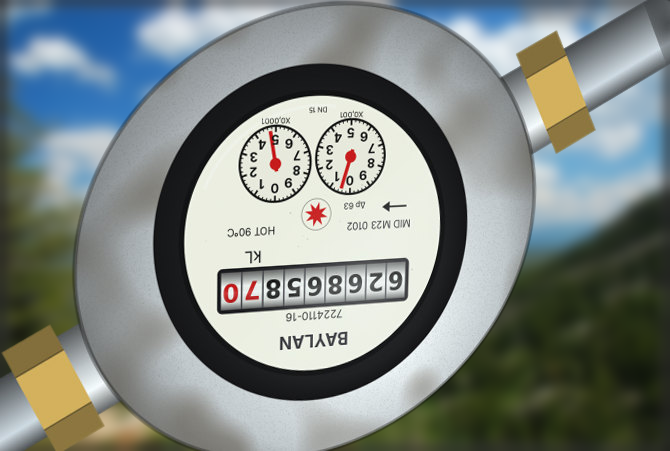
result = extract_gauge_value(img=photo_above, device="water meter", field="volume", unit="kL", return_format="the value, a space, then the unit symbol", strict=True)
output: 6268658.7004 kL
